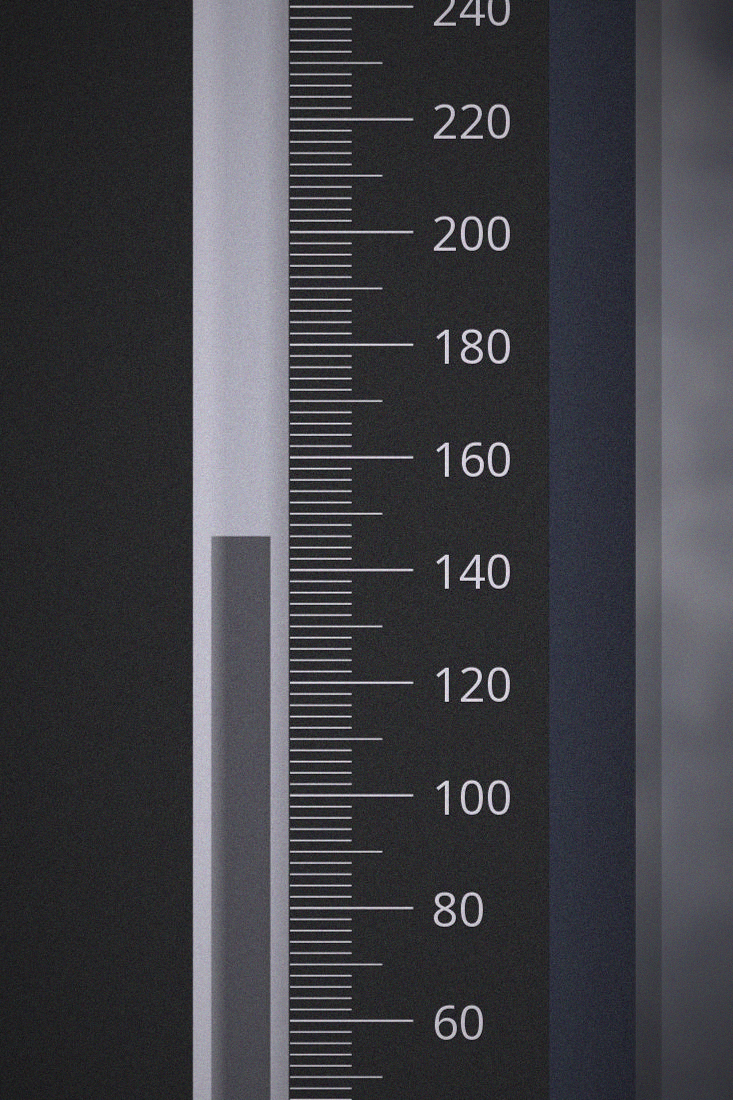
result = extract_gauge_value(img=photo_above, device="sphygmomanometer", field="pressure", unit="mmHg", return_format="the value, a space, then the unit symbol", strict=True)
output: 146 mmHg
